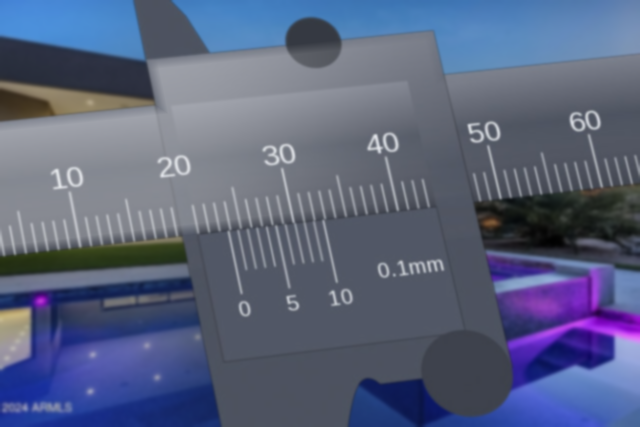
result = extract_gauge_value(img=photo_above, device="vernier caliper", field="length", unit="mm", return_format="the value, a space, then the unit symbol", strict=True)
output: 23.8 mm
